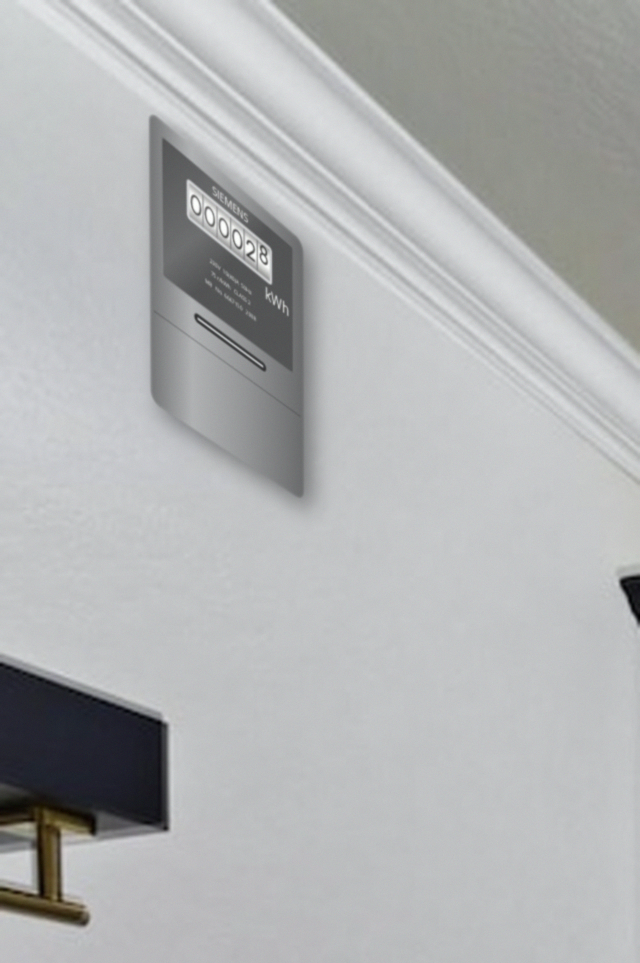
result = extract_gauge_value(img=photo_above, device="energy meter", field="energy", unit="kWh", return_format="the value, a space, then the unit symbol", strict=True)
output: 28 kWh
